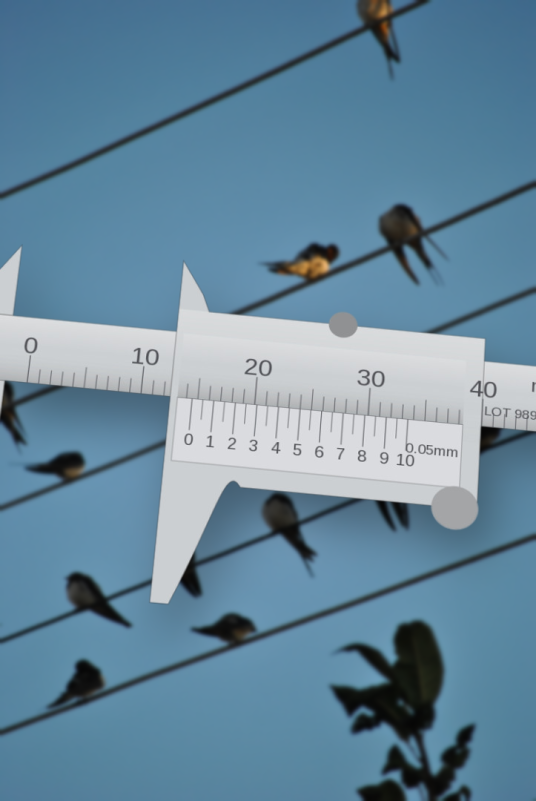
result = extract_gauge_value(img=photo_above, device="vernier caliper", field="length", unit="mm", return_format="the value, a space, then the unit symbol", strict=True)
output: 14.5 mm
